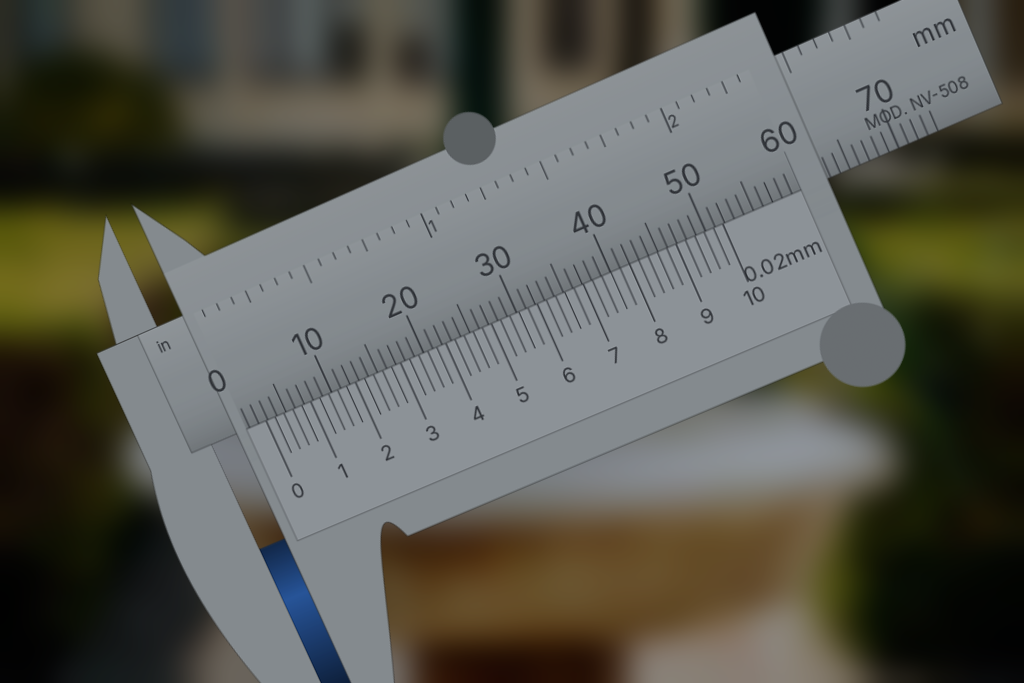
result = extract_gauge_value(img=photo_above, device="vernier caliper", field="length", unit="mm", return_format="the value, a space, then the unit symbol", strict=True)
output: 2.8 mm
